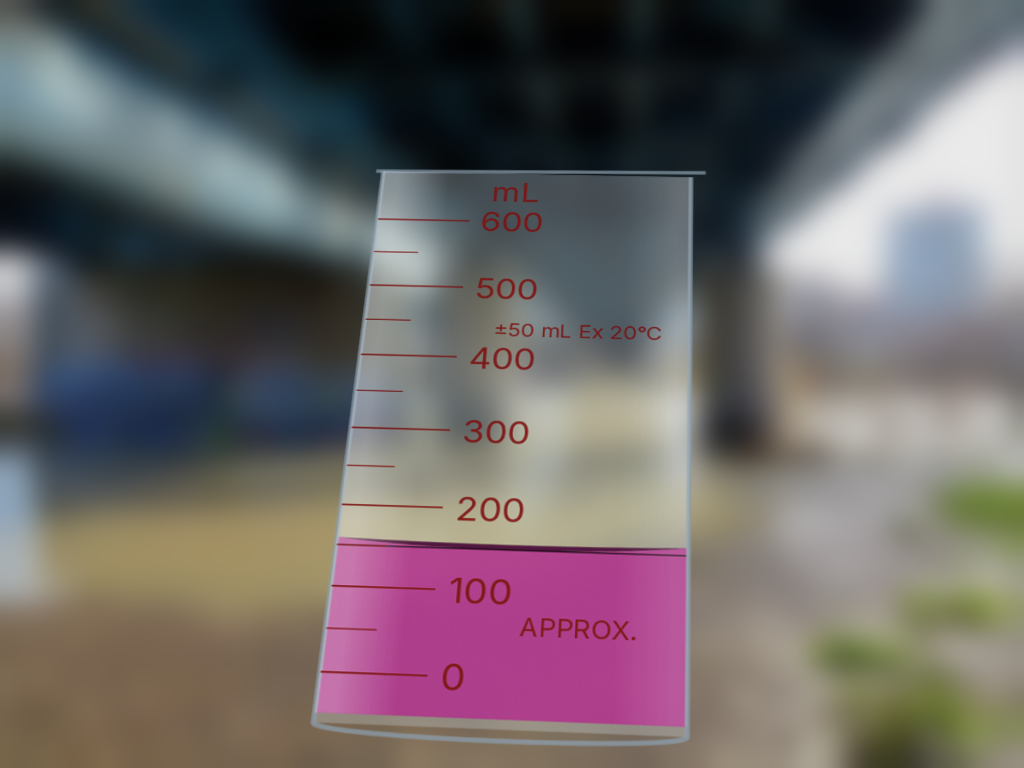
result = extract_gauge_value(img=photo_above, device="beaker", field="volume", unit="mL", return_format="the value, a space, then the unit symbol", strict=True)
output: 150 mL
